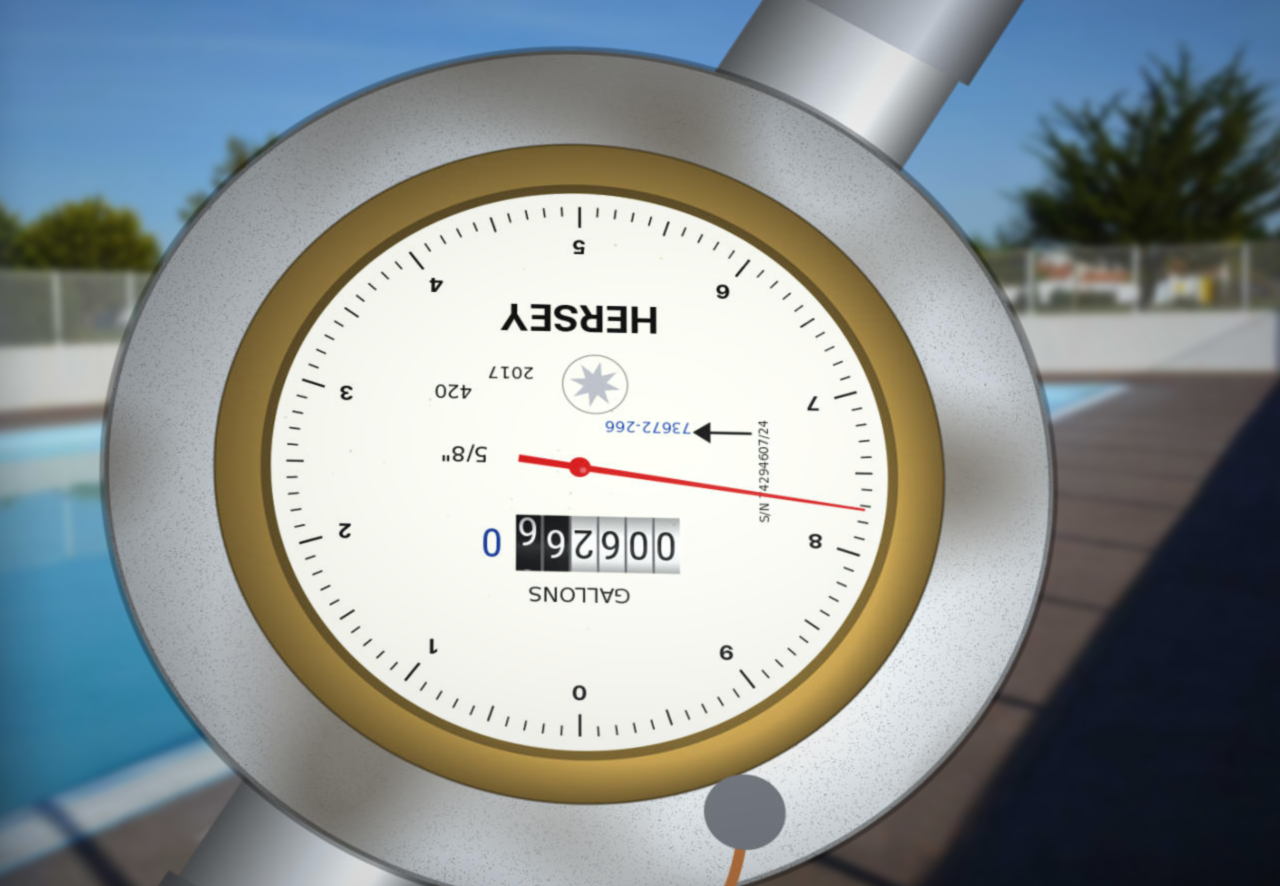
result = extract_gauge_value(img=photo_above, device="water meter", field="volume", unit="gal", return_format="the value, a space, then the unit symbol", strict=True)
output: 62657.7 gal
